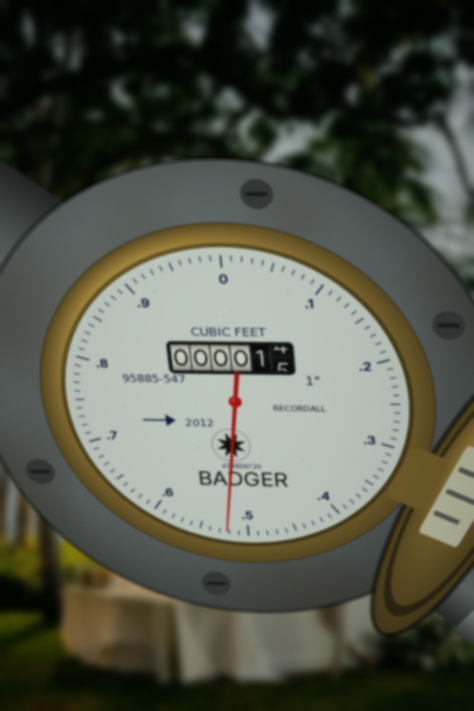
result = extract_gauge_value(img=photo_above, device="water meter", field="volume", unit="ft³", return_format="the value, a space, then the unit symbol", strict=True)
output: 14.52 ft³
